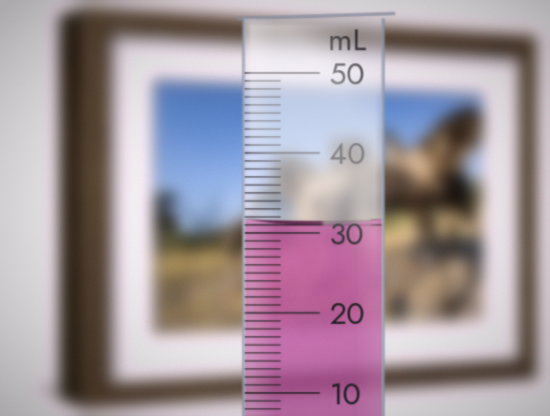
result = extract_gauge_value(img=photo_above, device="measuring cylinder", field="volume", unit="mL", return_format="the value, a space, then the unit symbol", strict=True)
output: 31 mL
